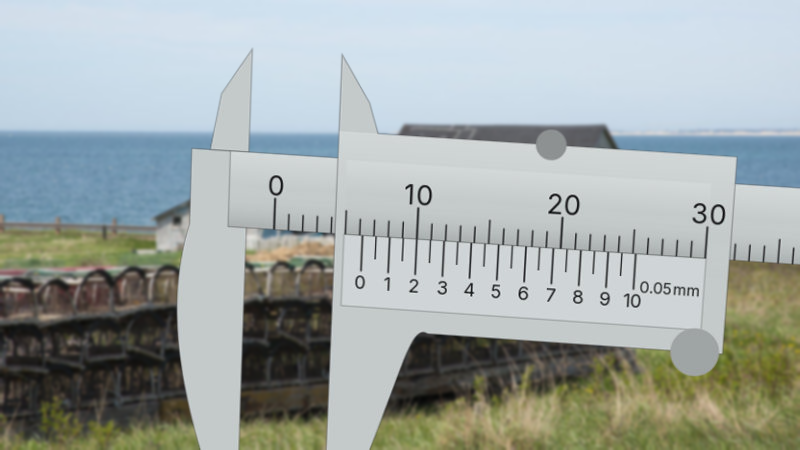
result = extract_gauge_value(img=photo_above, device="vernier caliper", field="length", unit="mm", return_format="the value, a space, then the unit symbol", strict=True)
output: 6.2 mm
